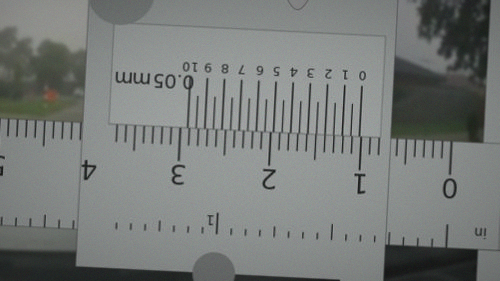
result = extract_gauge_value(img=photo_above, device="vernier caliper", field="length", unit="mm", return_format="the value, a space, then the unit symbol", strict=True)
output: 10.2 mm
